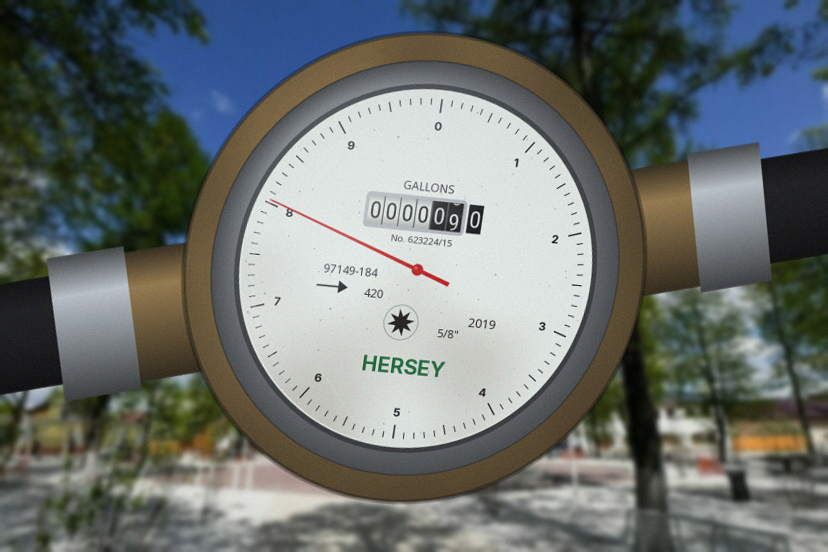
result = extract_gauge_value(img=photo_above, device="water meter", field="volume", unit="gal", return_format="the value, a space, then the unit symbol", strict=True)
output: 88.0 gal
